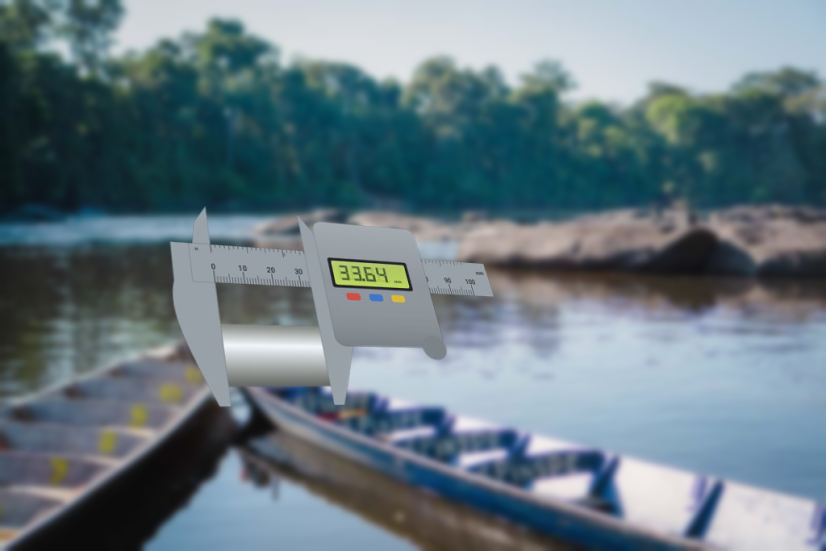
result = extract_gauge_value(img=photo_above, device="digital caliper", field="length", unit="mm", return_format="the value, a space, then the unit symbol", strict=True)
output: 33.64 mm
